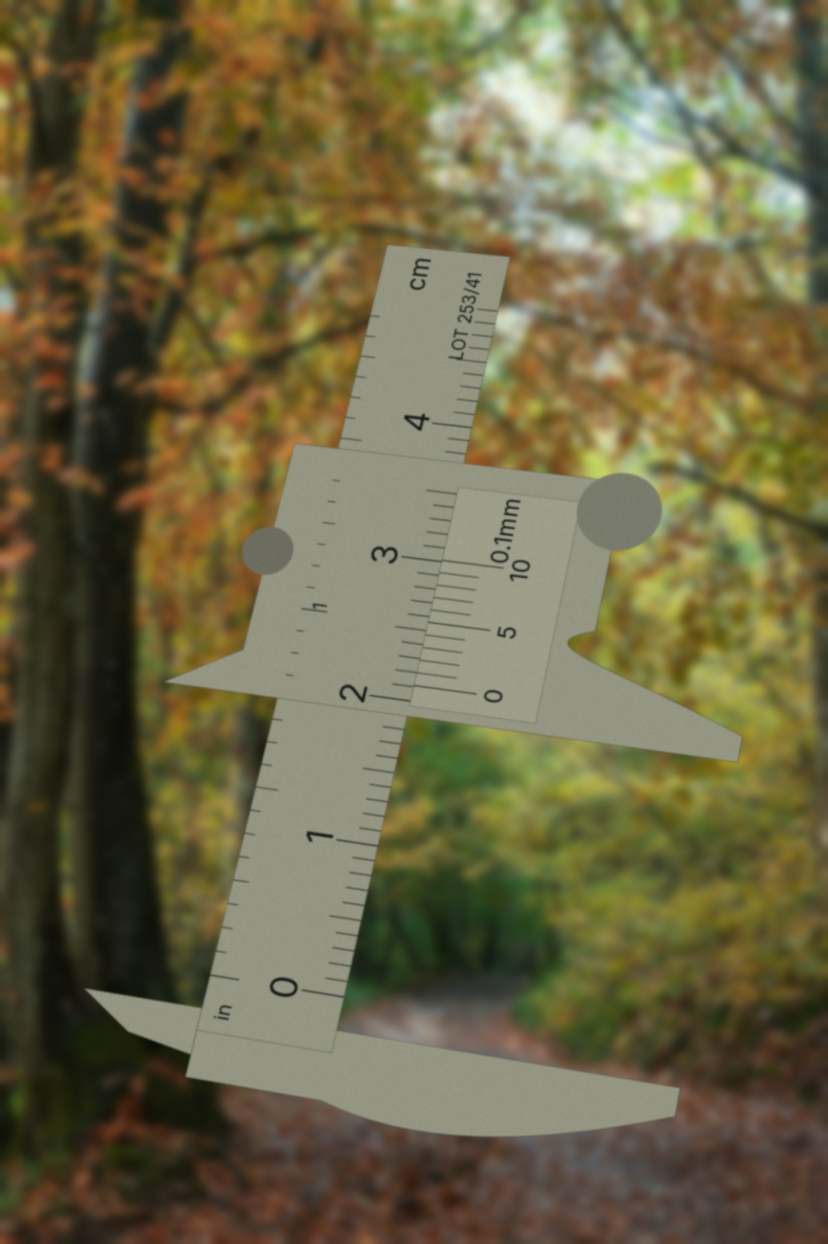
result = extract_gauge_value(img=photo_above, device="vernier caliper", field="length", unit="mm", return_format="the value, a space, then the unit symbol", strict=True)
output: 21.1 mm
